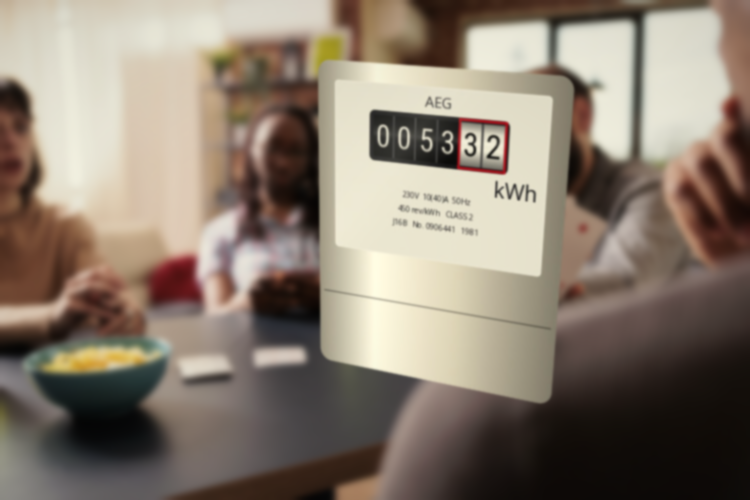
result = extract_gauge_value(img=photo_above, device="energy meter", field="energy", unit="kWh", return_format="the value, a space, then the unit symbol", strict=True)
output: 53.32 kWh
